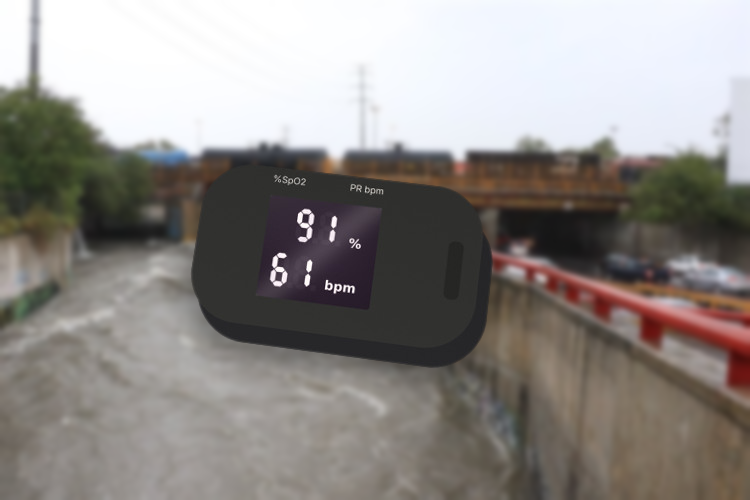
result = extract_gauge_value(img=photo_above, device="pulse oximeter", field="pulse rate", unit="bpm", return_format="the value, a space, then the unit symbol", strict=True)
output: 61 bpm
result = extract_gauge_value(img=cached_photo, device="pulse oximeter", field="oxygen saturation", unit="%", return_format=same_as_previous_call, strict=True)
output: 91 %
